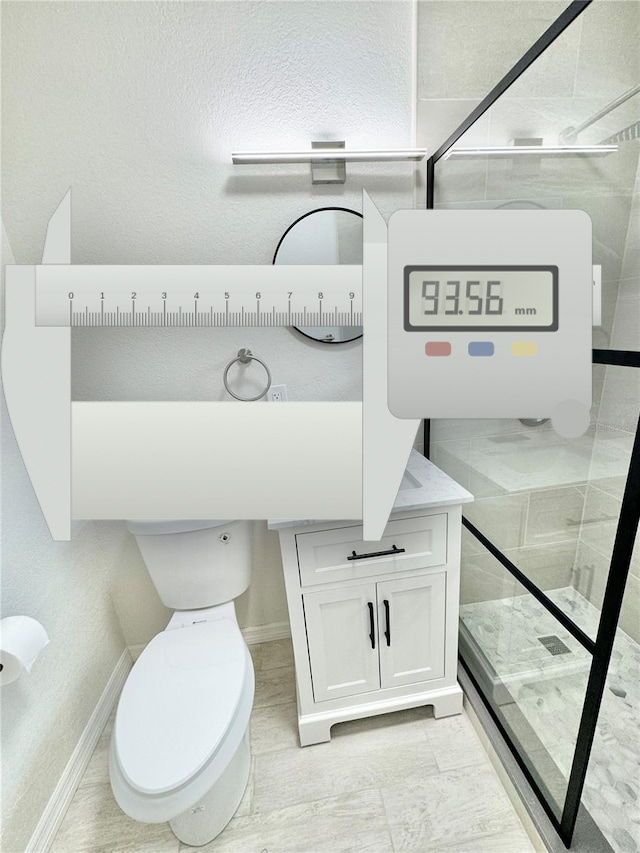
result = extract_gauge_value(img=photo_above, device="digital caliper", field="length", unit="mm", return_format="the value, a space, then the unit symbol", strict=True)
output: 93.56 mm
